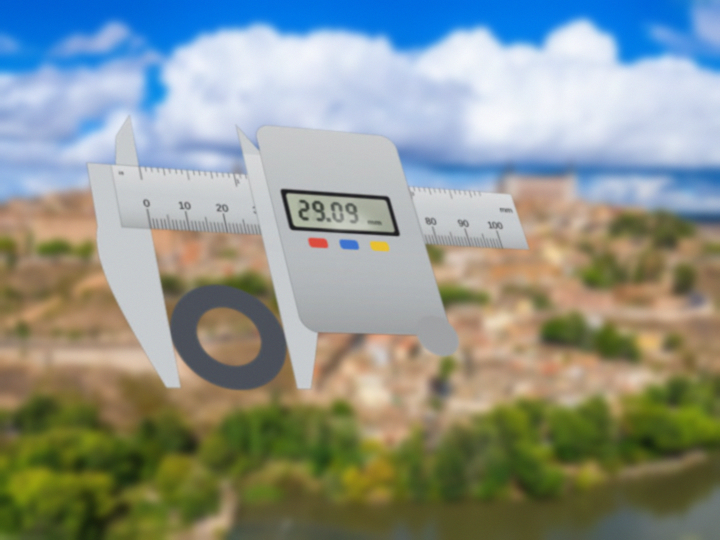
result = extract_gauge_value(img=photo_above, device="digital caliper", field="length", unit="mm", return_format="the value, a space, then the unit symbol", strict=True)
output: 29.09 mm
